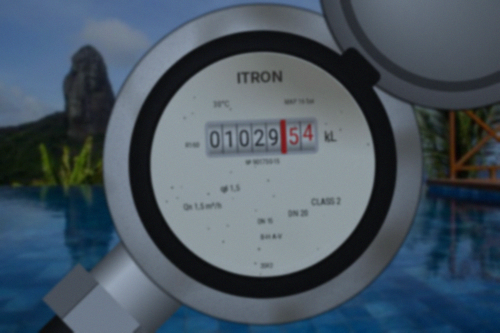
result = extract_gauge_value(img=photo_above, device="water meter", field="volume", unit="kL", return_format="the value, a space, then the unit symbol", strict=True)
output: 1029.54 kL
